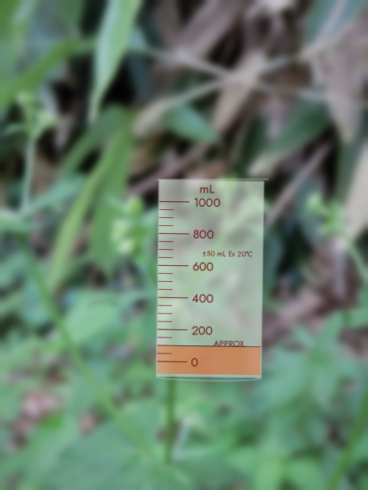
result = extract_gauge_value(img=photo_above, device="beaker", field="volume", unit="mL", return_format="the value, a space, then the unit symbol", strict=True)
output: 100 mL
